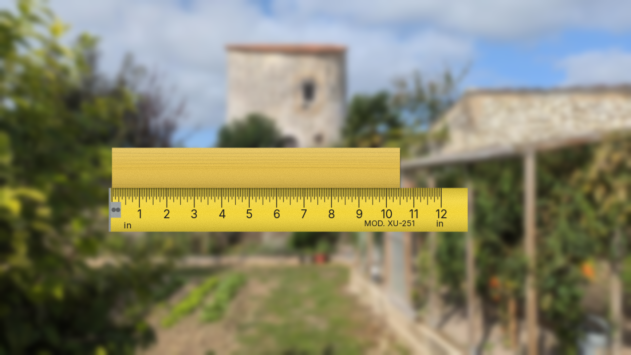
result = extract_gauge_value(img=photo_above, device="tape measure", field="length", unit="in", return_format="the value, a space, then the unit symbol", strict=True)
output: 10.5 in
